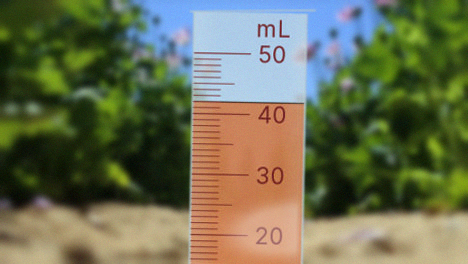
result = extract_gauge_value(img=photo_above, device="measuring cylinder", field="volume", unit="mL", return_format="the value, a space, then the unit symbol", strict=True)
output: 42 mL
